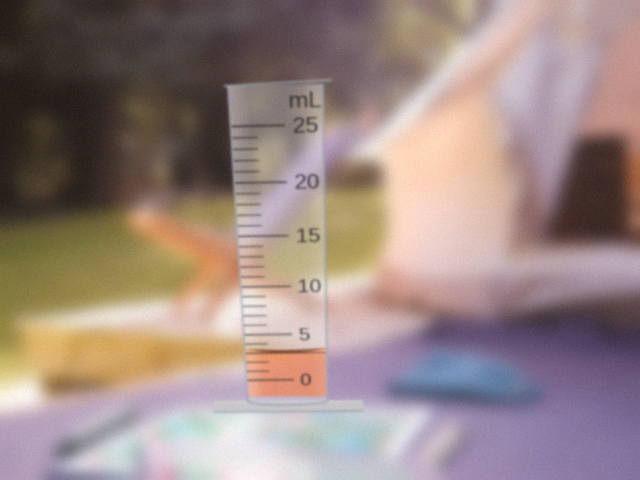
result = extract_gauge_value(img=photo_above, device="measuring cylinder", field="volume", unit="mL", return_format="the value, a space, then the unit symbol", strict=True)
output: 3 mL
